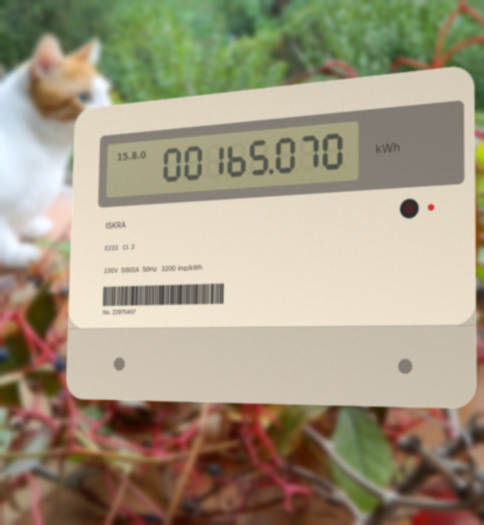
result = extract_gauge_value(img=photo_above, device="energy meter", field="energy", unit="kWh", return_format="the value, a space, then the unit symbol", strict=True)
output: 165.070 kWh
